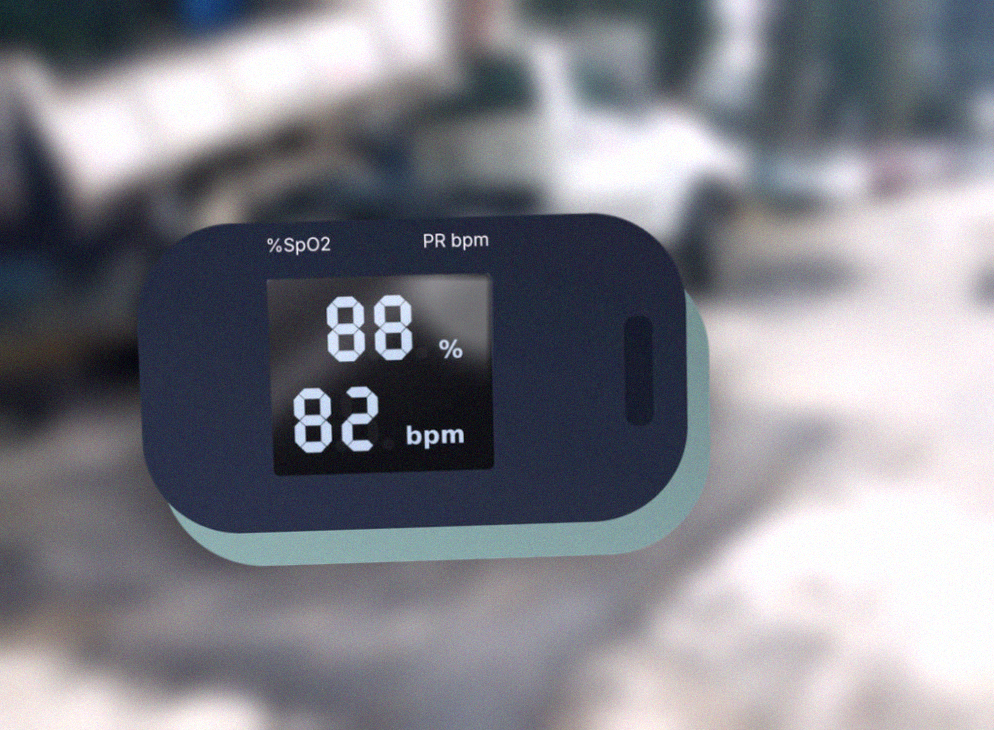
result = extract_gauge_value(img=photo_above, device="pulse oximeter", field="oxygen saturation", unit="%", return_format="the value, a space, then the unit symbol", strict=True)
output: 88 %
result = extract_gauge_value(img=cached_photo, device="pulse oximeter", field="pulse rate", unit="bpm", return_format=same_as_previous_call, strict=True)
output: 82 bpm
